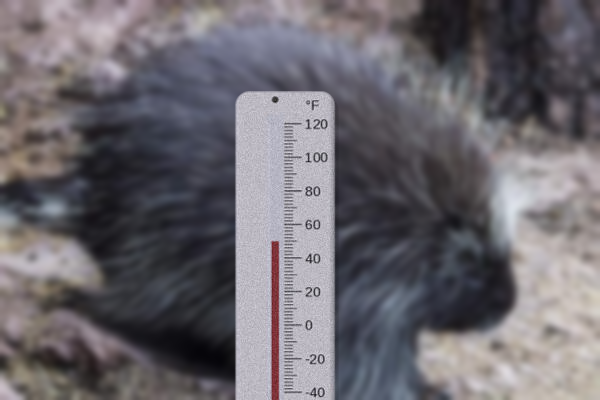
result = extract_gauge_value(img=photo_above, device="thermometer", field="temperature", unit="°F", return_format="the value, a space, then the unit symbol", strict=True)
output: 50 °F
